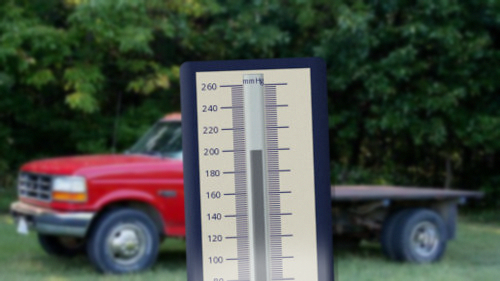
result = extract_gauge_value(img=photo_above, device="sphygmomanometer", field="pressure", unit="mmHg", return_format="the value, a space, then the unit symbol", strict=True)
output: 200 mmHg
